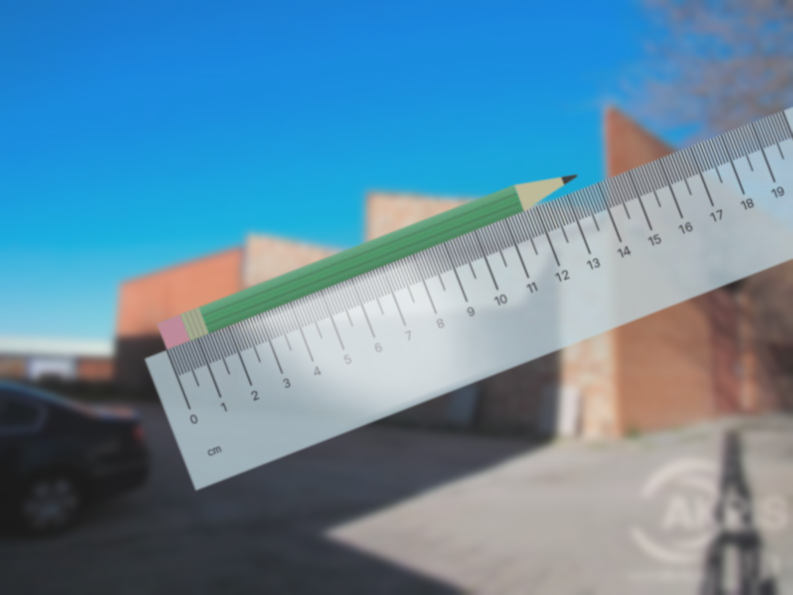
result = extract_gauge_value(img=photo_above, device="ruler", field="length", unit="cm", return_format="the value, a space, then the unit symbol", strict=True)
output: 13.5 cm
